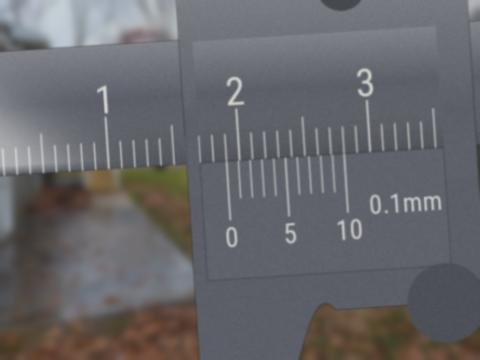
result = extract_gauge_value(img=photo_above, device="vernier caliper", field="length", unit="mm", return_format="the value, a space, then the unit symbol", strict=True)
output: 19.0 mm
